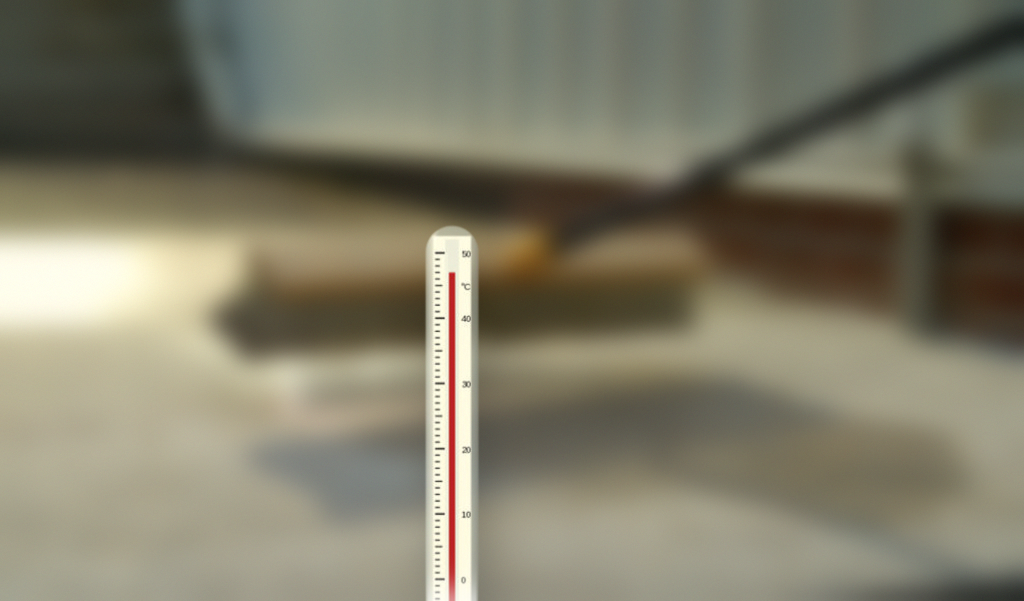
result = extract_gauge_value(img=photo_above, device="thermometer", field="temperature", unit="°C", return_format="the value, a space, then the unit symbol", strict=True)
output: 47 °C
